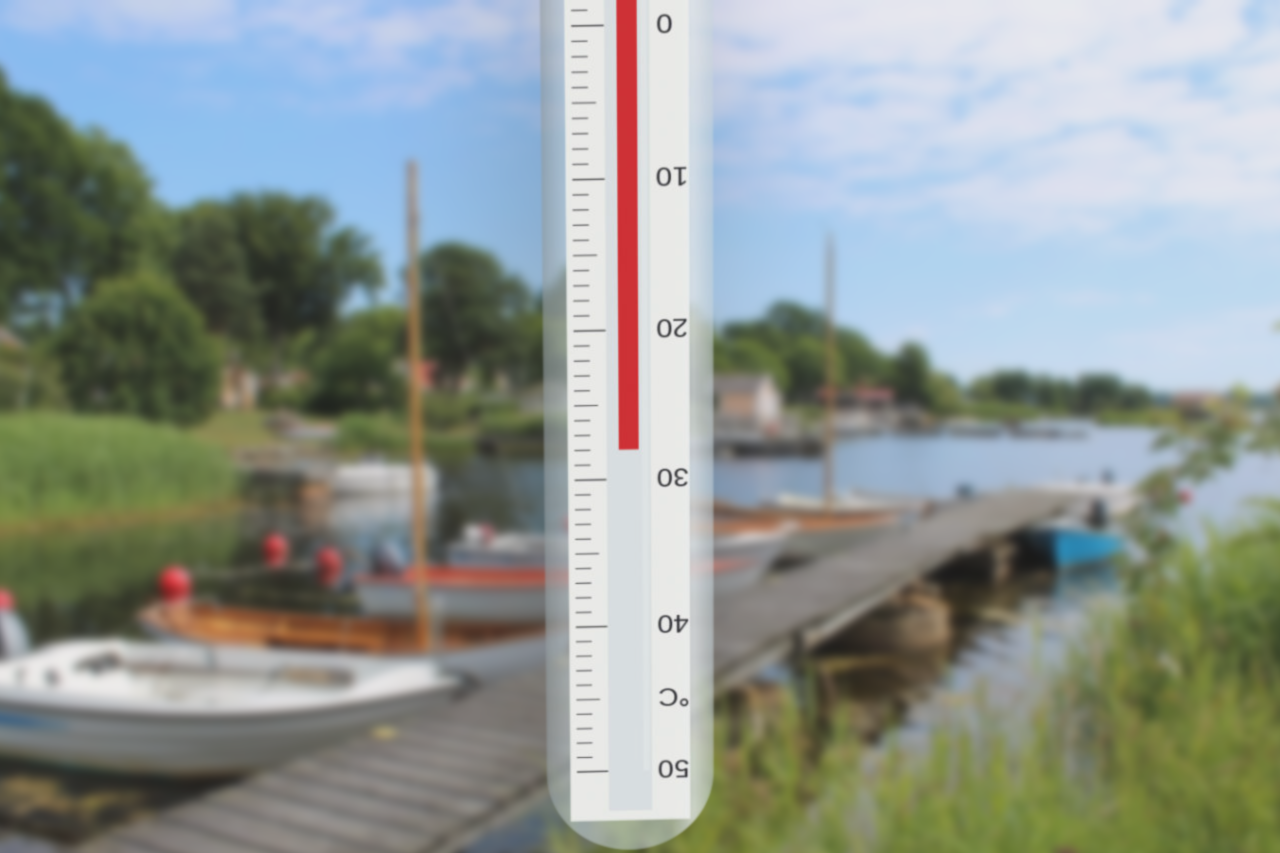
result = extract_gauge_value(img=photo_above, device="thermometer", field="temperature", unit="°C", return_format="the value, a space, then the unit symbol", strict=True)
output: 28 °C
